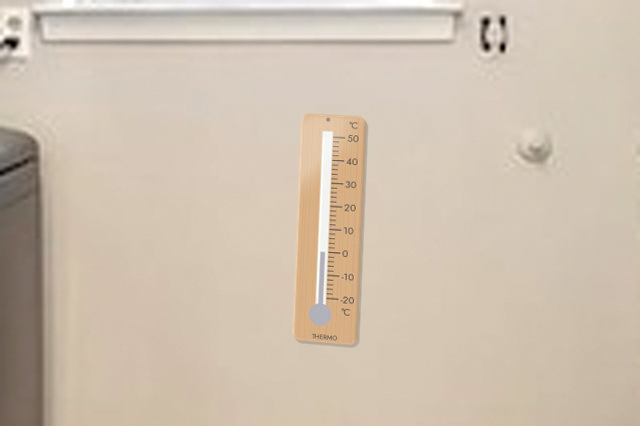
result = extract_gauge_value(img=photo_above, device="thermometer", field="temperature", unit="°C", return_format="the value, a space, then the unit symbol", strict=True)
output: 0 °C
